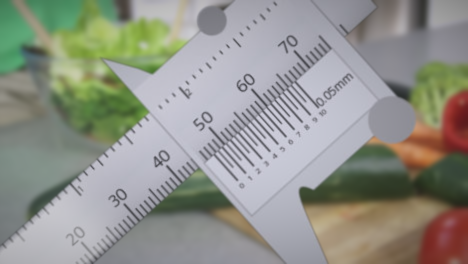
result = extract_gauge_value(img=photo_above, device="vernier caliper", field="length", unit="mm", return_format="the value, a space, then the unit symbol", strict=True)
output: 47.5 mm
